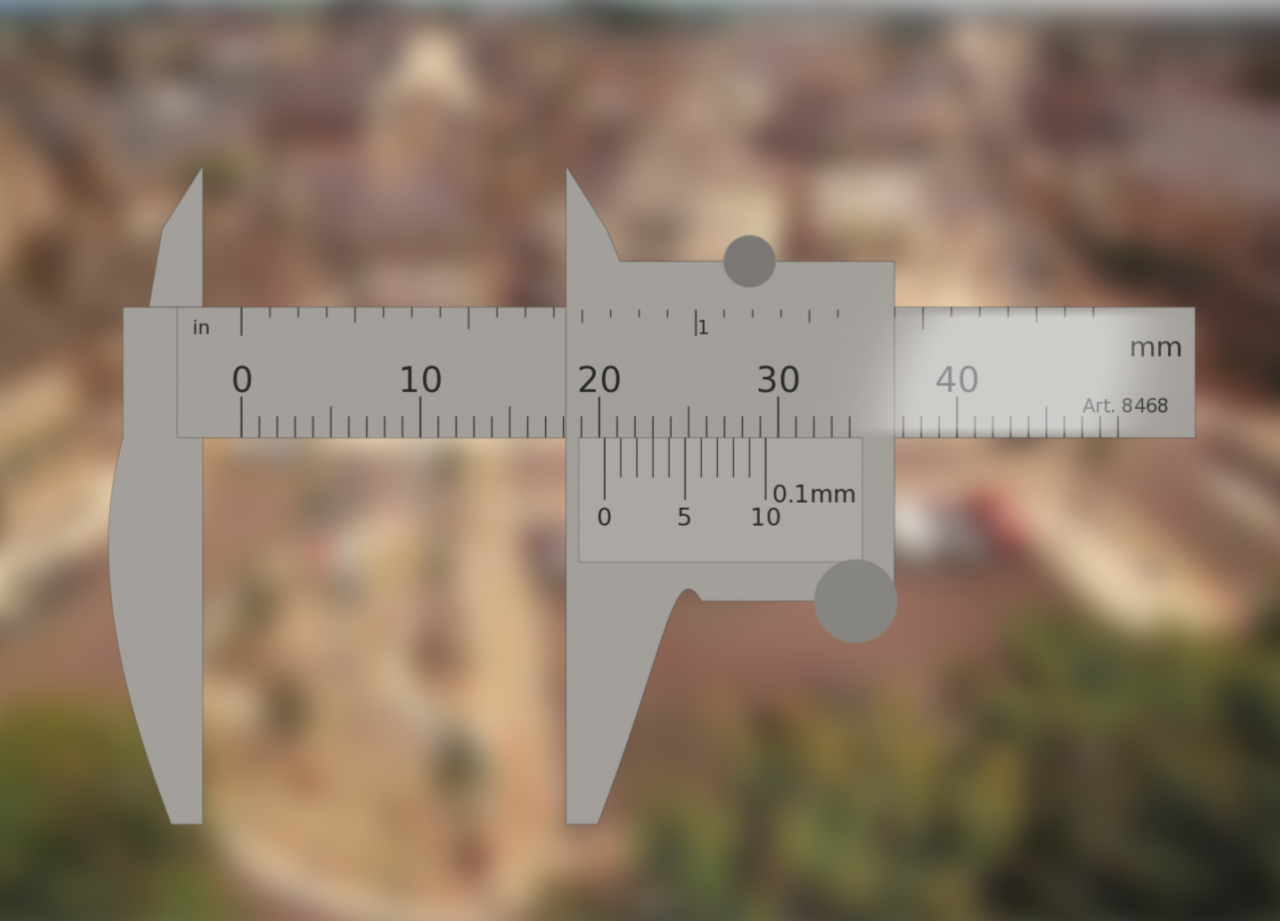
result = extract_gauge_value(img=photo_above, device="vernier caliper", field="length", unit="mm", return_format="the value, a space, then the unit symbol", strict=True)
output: 20.3 mm
